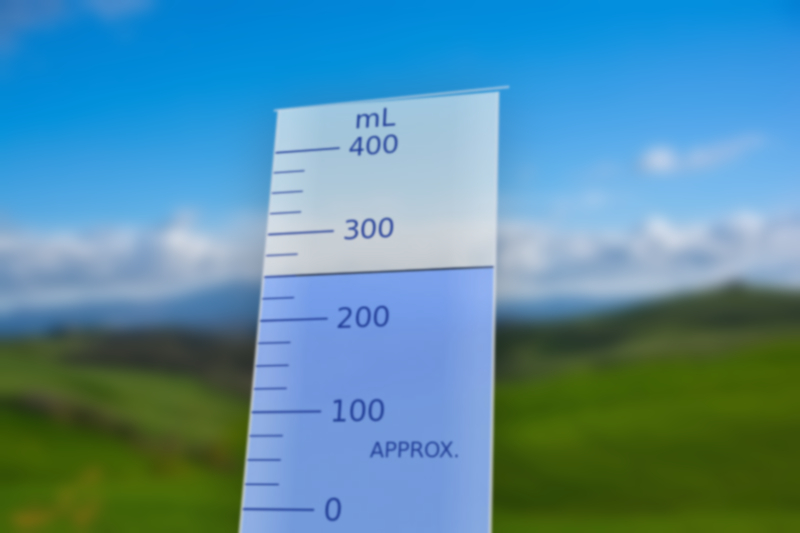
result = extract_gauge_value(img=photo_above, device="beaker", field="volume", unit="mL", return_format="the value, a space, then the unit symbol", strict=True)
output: 250 mL
